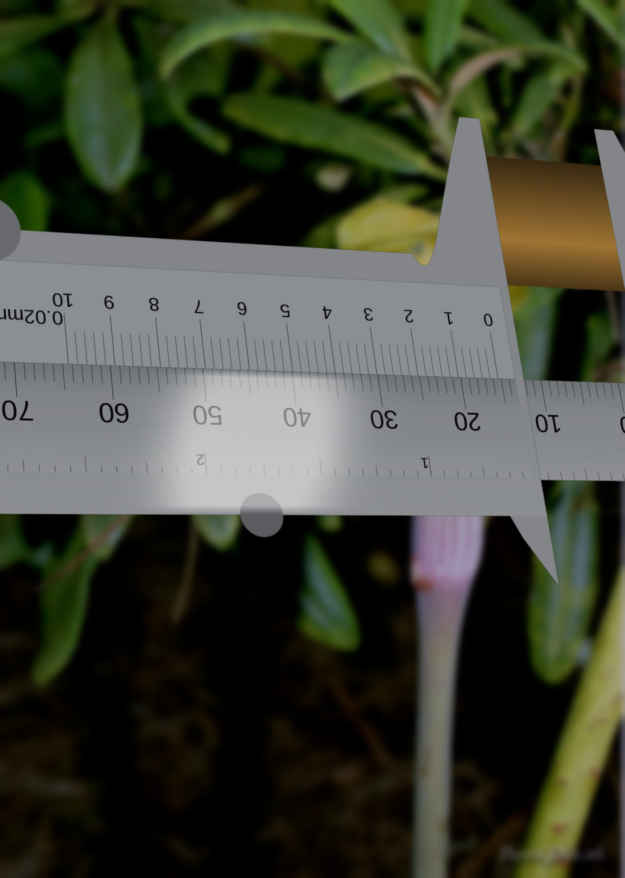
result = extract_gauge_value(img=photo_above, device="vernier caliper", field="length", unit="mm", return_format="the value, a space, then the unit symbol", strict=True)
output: 15.4 mm
